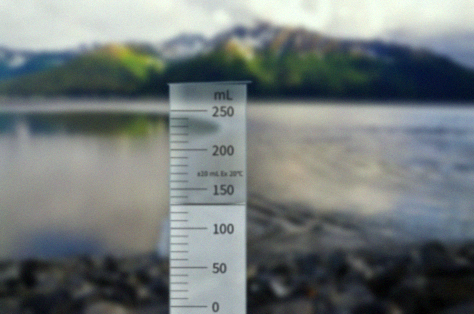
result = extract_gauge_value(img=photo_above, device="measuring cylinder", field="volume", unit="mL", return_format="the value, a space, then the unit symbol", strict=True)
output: 130 mL
